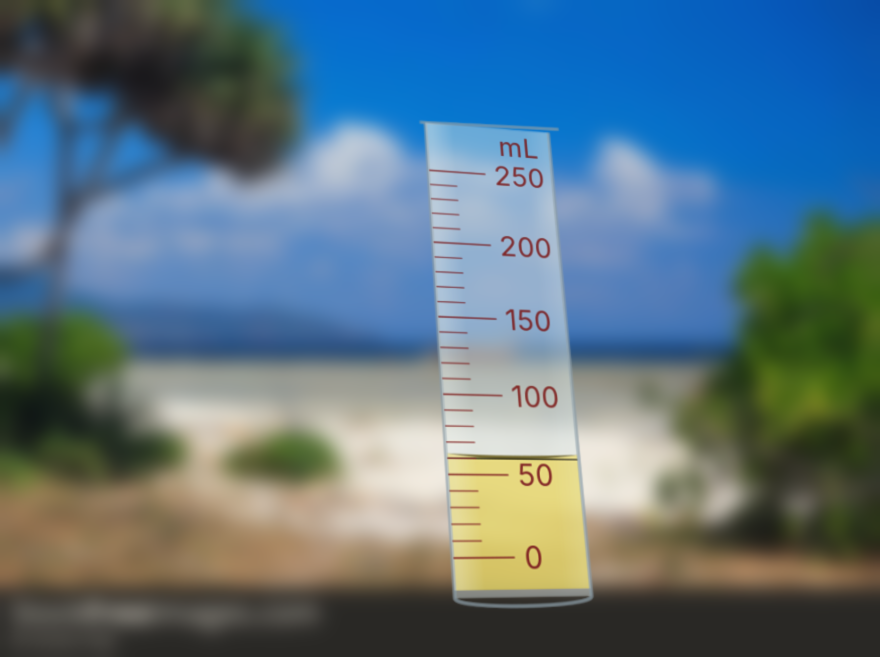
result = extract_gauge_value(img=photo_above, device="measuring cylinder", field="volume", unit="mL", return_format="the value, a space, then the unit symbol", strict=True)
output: 60 mL
